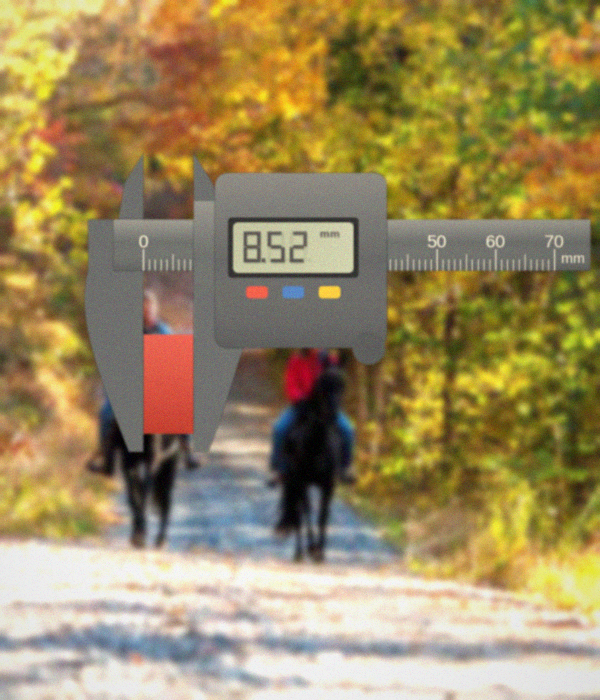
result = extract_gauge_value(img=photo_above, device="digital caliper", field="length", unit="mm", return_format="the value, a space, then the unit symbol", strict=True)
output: 8.52 mm
